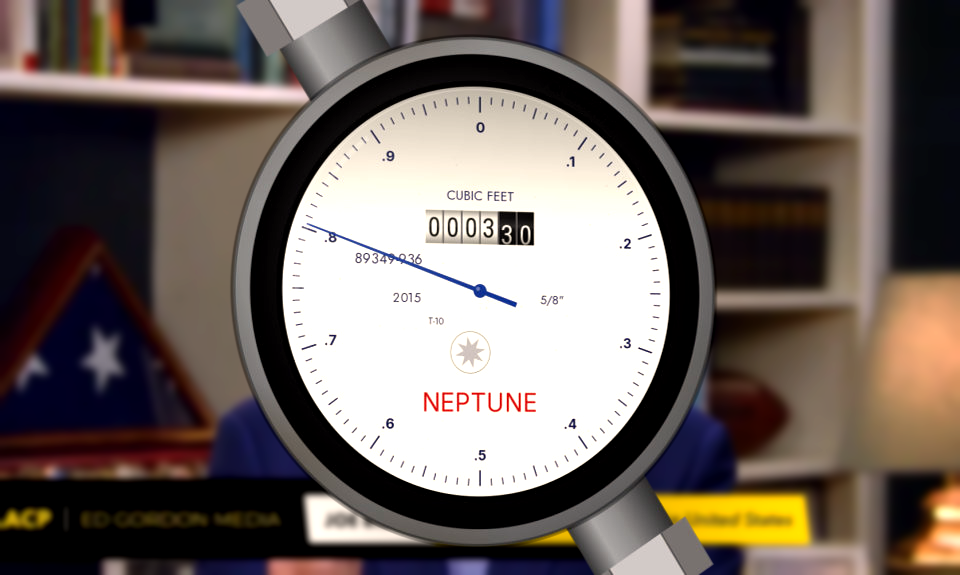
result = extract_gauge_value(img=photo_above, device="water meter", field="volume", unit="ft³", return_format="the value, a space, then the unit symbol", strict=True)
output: 329.80 ft³
